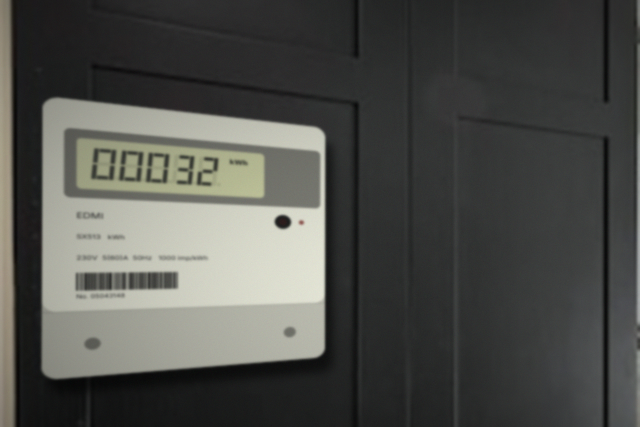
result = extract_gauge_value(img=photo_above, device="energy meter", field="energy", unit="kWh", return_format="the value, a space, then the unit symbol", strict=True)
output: 32 kWh
